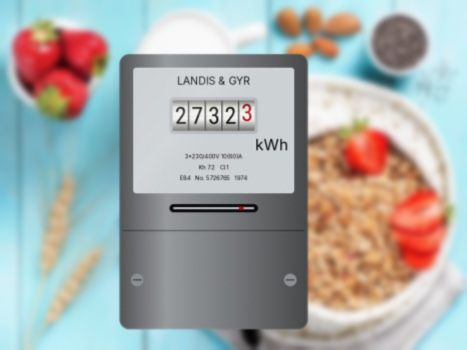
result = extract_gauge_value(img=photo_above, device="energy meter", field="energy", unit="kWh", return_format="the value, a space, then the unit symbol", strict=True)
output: 2732.3 kWh
